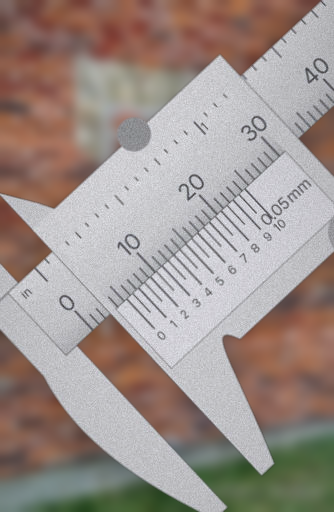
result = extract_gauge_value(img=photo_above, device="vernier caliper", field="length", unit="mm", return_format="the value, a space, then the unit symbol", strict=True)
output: 5.4 mm
